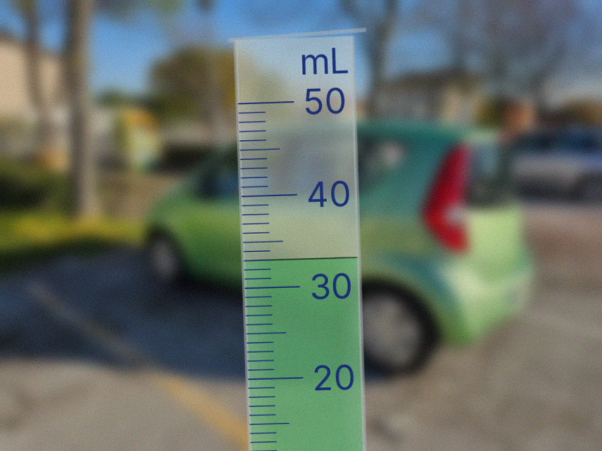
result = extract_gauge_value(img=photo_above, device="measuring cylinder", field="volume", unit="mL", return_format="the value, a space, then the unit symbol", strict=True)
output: 33 mL
